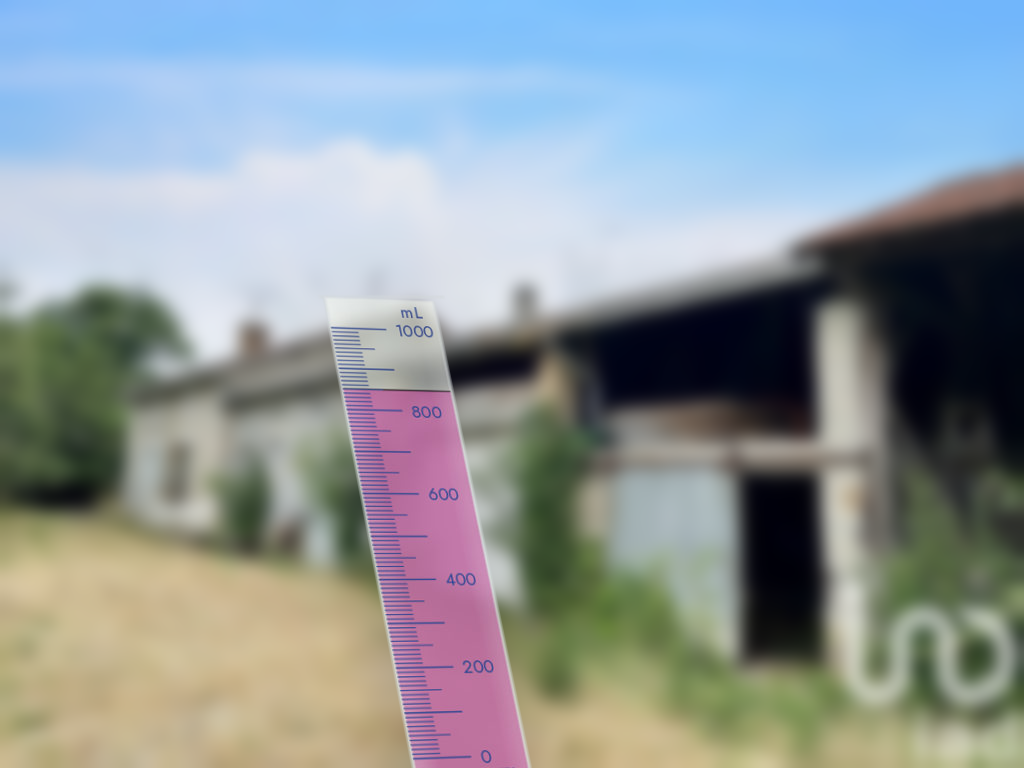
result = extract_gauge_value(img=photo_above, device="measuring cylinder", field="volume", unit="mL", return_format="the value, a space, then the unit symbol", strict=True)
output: 850 mL
